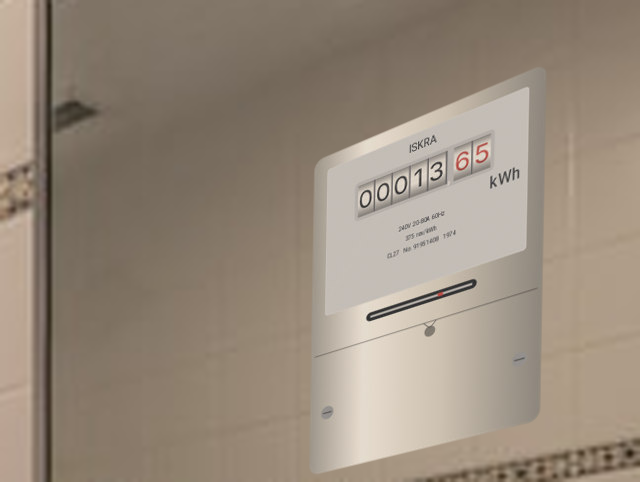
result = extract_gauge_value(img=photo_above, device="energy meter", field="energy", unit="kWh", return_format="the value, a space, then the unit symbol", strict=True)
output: 13.65 kWh
